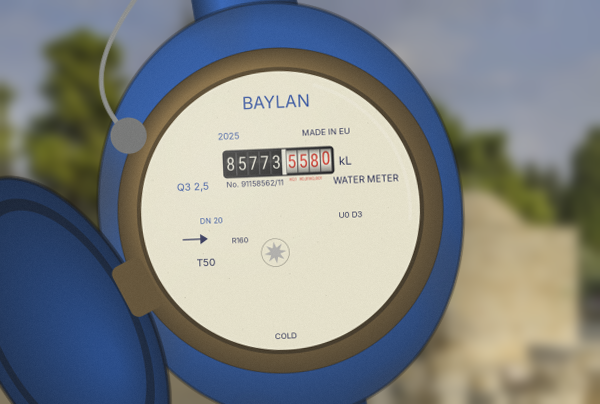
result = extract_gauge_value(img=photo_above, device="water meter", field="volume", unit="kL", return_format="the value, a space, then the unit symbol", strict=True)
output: 85773.5580 kL
